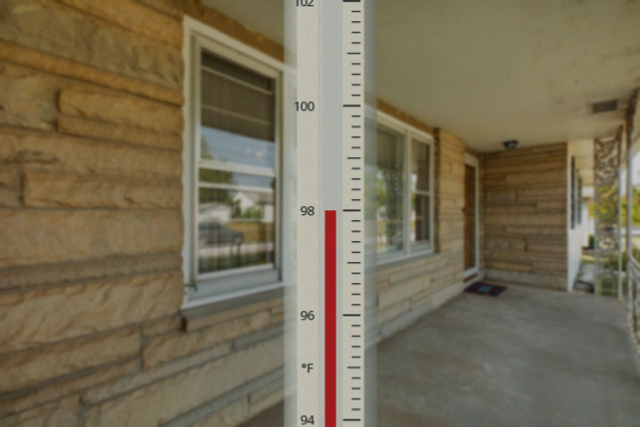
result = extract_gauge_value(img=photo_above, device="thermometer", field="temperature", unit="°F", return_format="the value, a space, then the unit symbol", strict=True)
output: 98 °F
